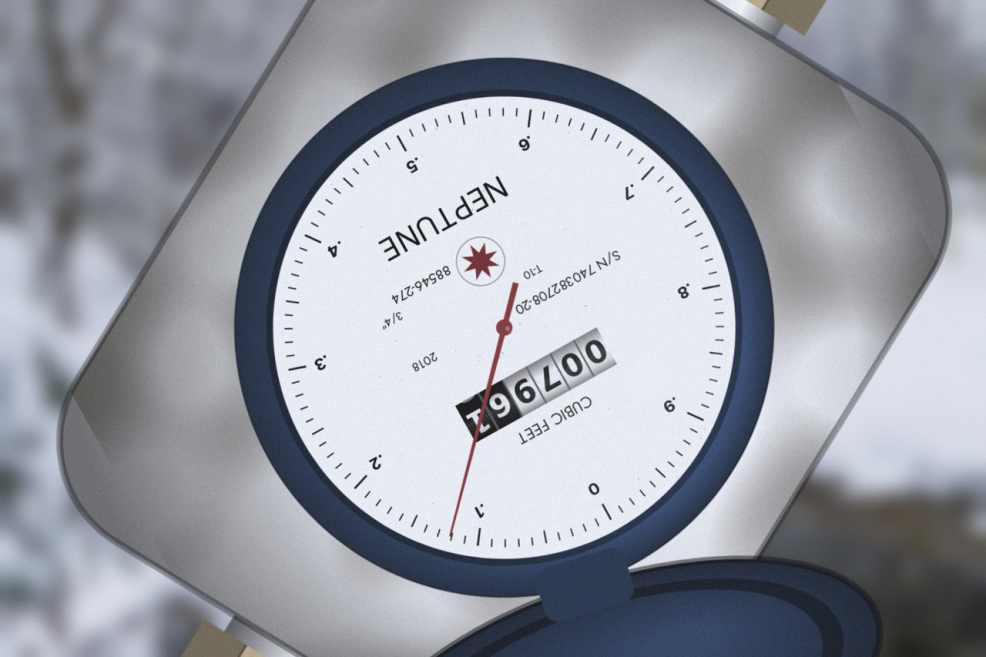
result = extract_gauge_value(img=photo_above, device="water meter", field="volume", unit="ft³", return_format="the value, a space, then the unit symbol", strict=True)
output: 7961.12 ft³
